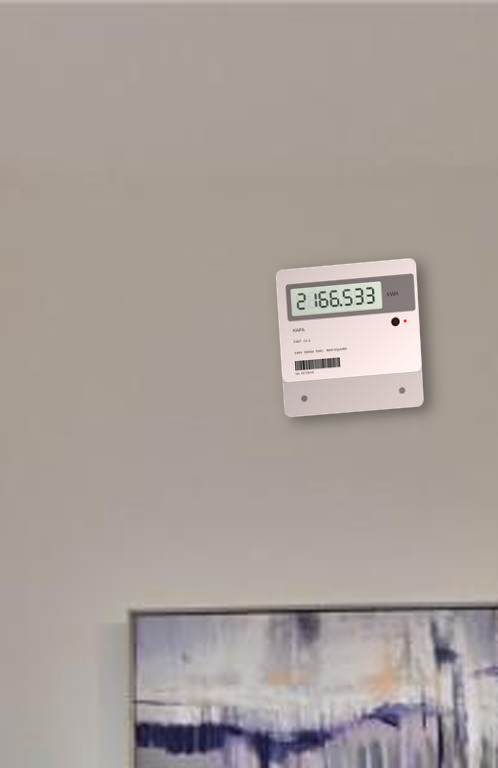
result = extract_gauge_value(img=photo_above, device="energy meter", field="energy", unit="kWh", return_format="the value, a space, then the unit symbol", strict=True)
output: 2166.533 kWh
